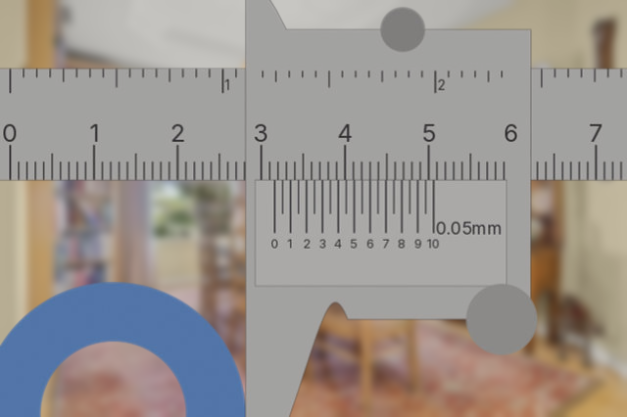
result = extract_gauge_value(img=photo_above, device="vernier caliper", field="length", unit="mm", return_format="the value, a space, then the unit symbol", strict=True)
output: 31.6 mm
